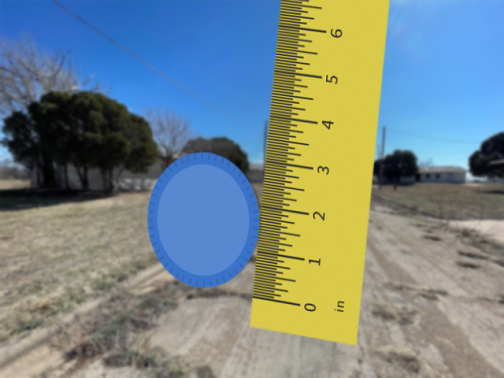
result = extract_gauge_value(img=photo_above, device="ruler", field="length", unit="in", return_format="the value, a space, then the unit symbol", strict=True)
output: 3 in
